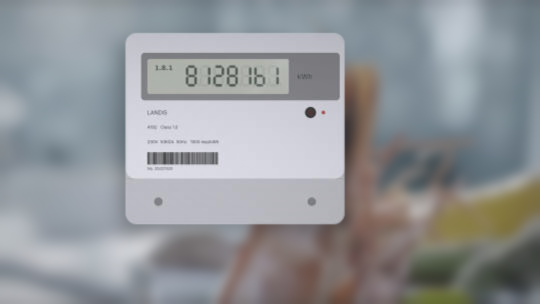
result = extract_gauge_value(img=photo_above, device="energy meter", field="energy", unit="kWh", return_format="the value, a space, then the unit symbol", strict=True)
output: 8128161 kWh
